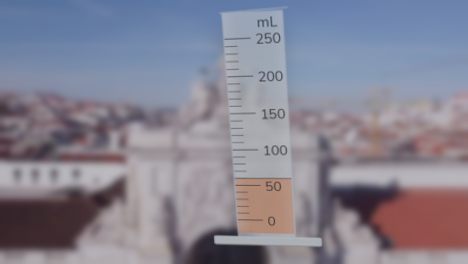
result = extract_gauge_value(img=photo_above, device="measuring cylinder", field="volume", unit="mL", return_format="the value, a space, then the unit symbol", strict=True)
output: 60 mL
